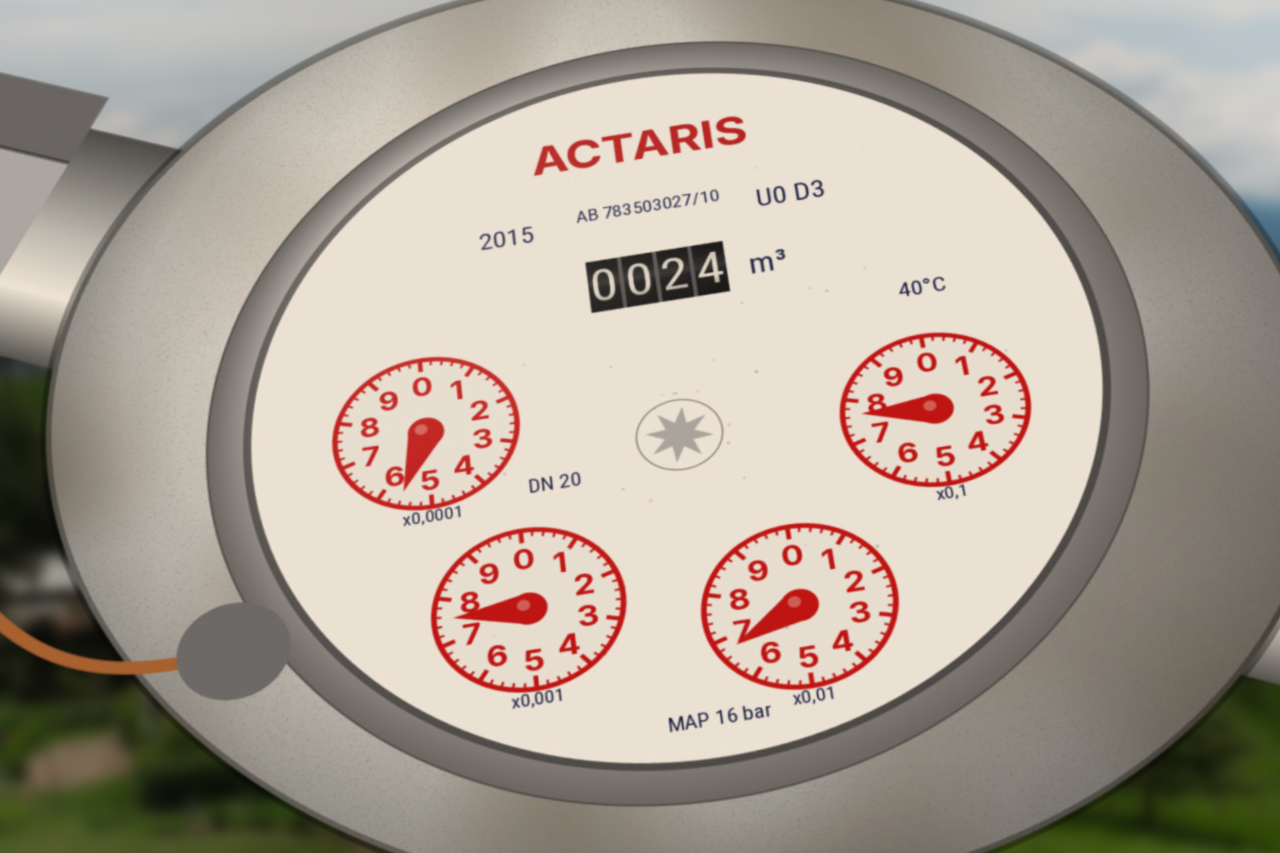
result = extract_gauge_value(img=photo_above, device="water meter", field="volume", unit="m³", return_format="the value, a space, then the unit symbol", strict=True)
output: 24.7675 m³
